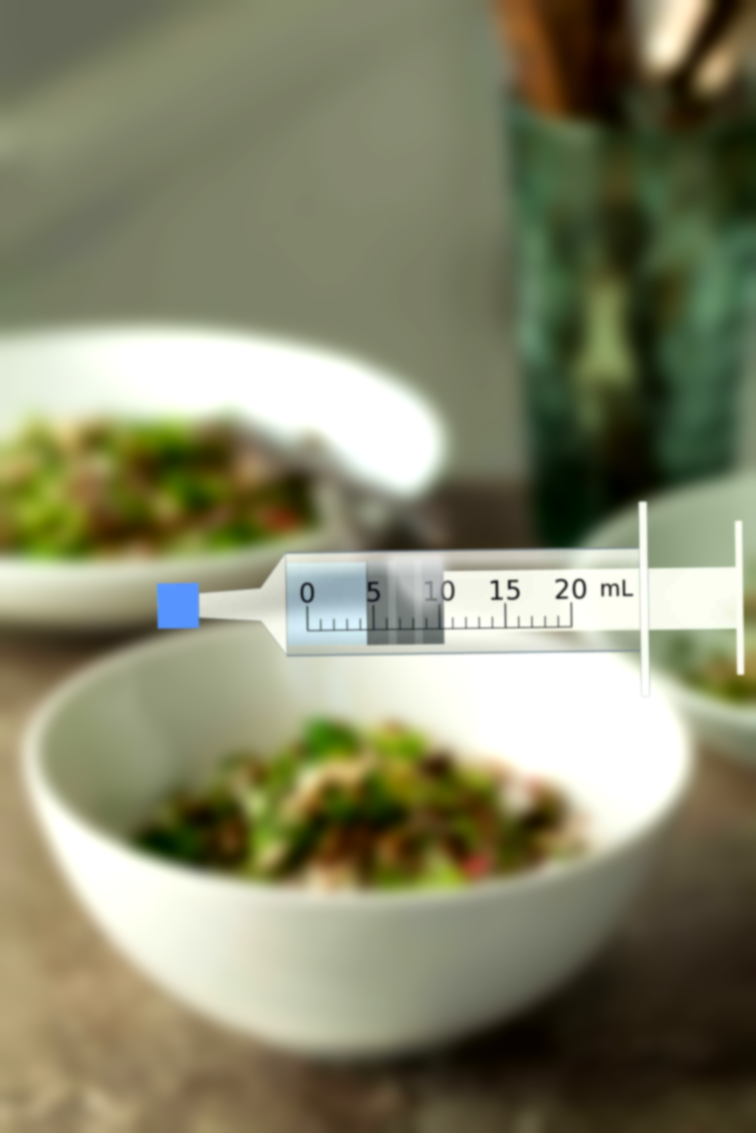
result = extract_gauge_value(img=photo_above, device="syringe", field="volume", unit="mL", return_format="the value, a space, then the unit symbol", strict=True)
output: 4.5 mL
